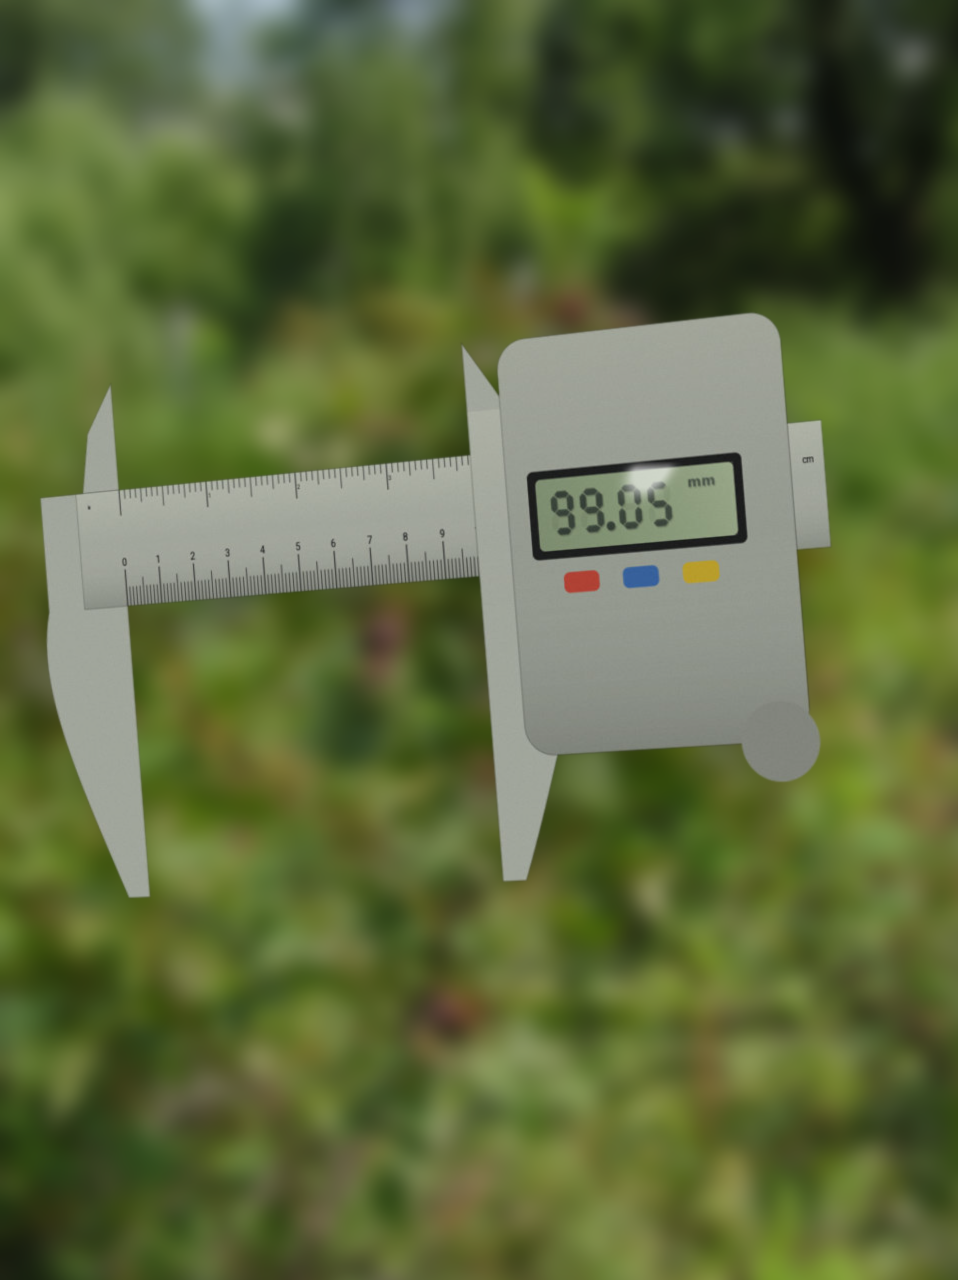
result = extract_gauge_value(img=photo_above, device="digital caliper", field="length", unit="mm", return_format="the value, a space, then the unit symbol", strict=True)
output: 99.05 mm
